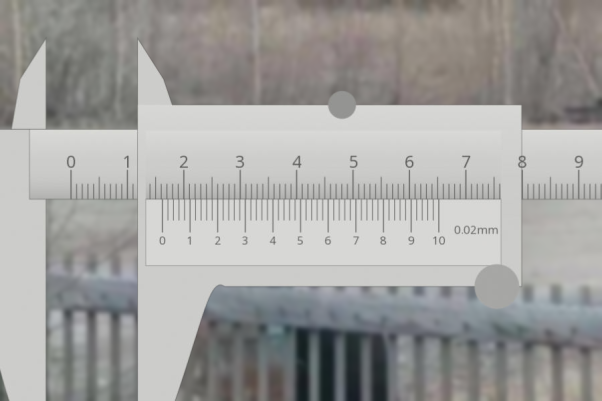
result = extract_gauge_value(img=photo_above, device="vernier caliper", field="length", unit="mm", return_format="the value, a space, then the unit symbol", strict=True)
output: 16.2 mm
